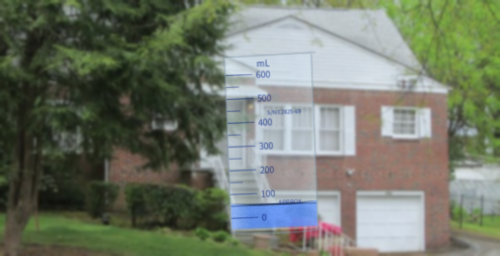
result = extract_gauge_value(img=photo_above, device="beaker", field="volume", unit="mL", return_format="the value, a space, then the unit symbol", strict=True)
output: 50 mL
